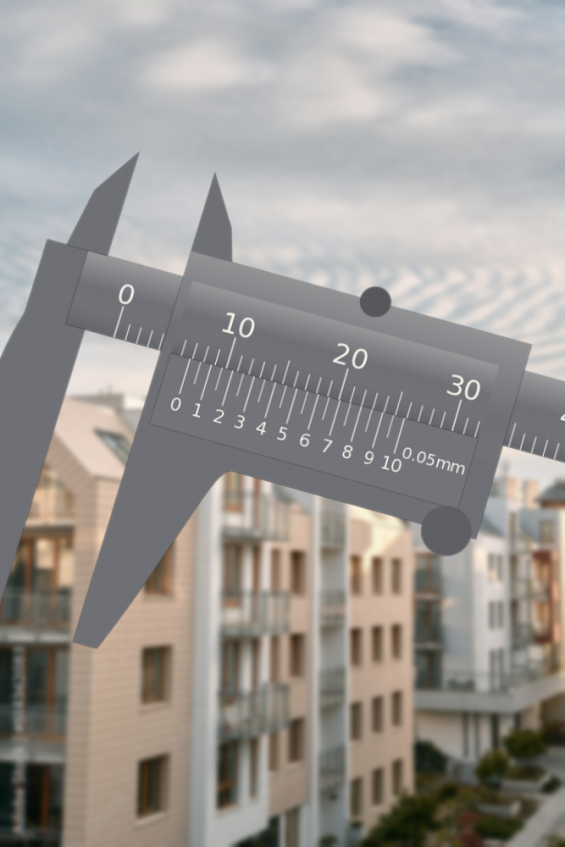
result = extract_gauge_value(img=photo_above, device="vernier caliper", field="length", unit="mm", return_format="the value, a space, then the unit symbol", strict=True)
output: 6.8 mm
